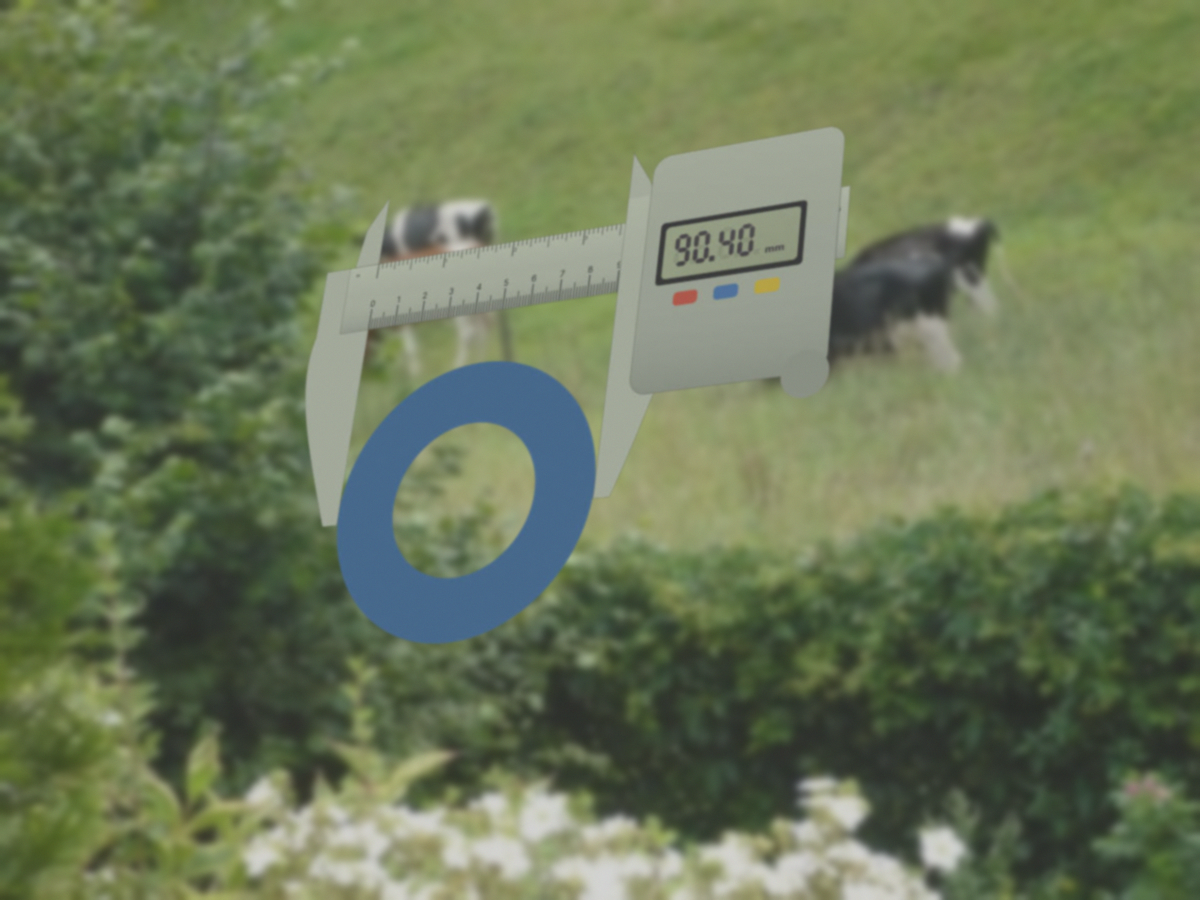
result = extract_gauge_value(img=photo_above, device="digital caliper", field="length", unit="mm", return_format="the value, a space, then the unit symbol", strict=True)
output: 90.40 mm
